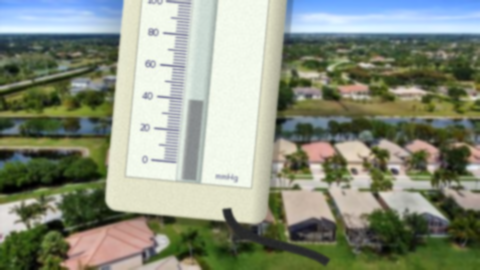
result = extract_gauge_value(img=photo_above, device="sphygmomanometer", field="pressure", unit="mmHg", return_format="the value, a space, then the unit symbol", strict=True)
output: 40 mmHg
